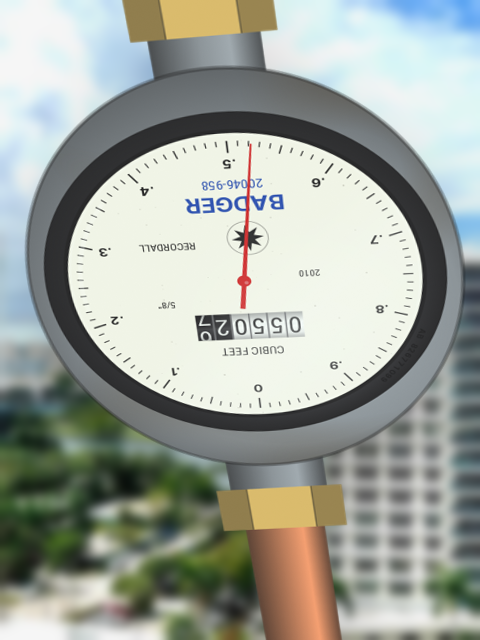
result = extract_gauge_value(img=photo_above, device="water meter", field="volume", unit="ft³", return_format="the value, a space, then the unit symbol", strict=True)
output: 55026.52 ft³
